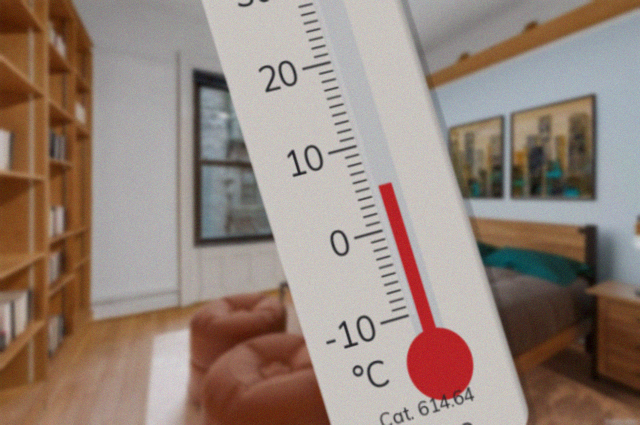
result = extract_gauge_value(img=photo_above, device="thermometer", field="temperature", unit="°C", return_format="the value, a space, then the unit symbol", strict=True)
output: 5 °C
